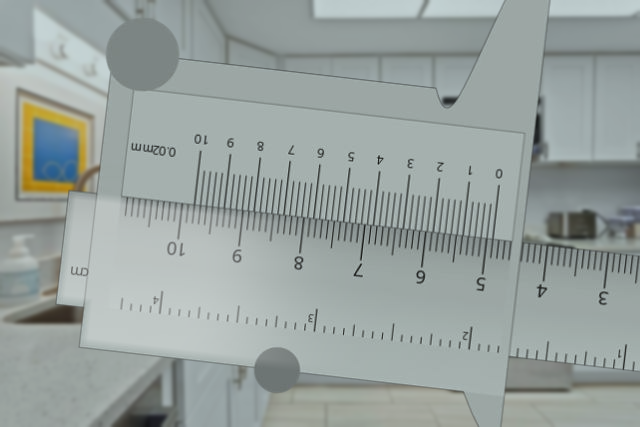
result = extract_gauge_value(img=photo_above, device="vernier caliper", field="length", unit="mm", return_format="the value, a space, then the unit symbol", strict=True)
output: 49.0 mm
